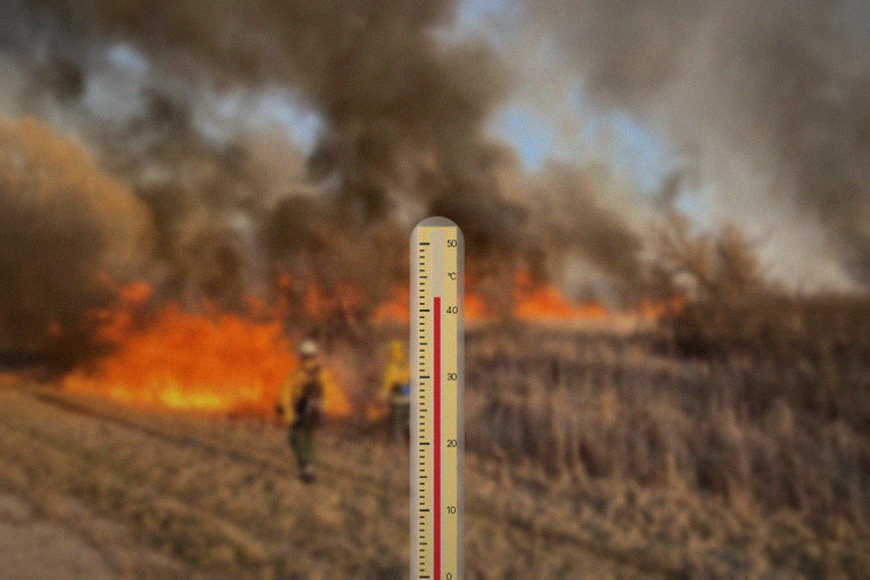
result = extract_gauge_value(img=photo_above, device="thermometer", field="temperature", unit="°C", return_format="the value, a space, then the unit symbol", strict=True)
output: 42 °C
